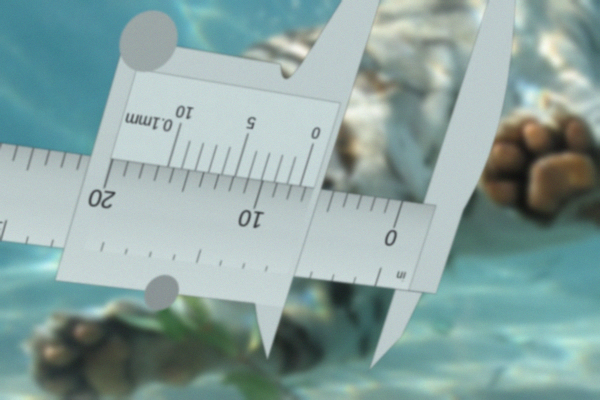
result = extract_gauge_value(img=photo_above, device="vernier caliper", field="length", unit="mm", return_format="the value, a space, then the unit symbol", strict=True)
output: 7.4 mm
